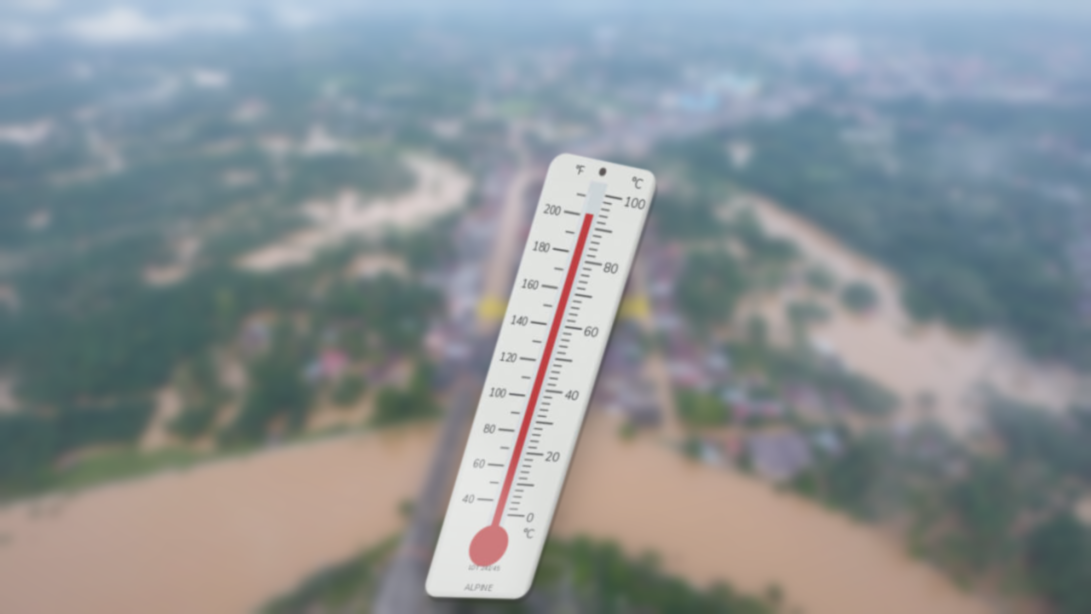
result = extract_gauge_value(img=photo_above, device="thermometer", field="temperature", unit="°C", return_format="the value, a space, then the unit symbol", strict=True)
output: 94 °C
